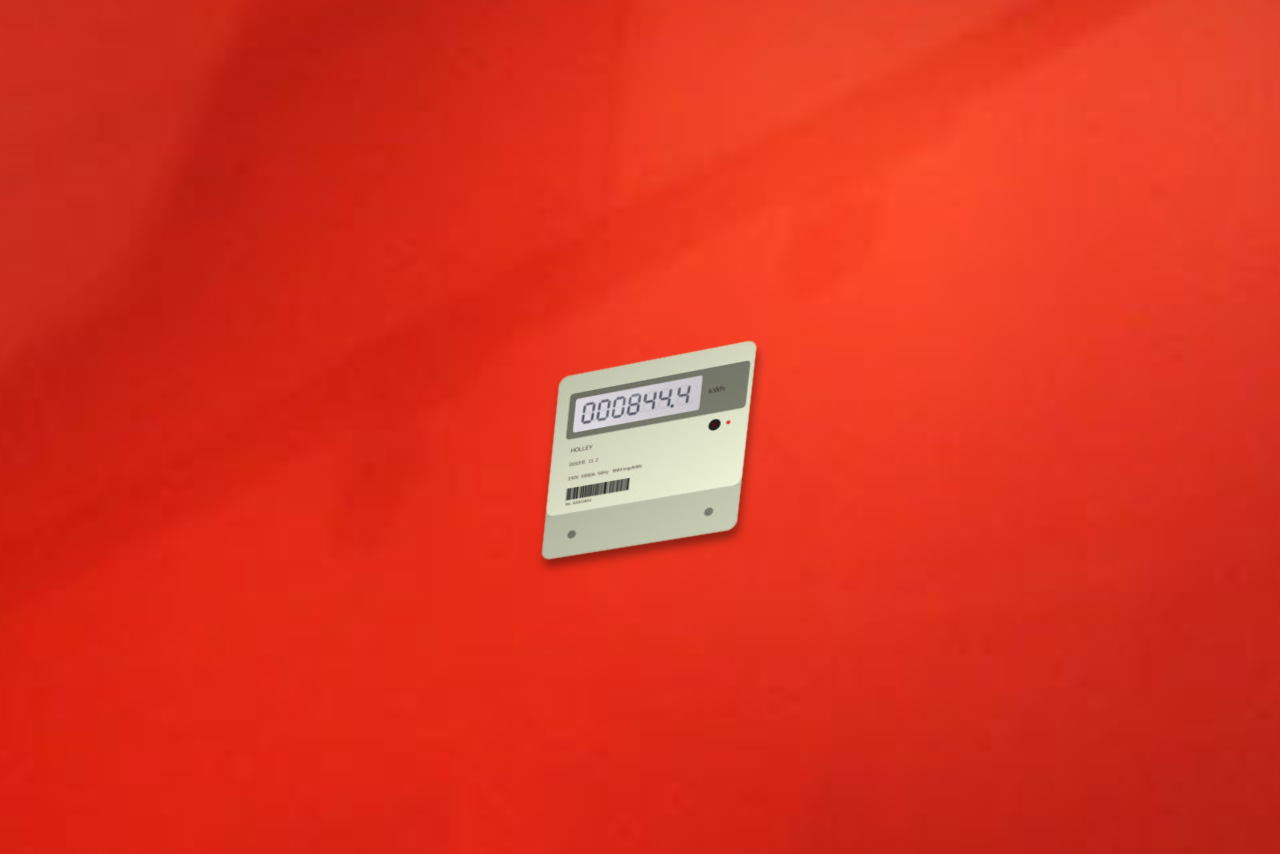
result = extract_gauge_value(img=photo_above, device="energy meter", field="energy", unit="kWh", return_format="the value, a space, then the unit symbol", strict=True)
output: 844.4 kWh
